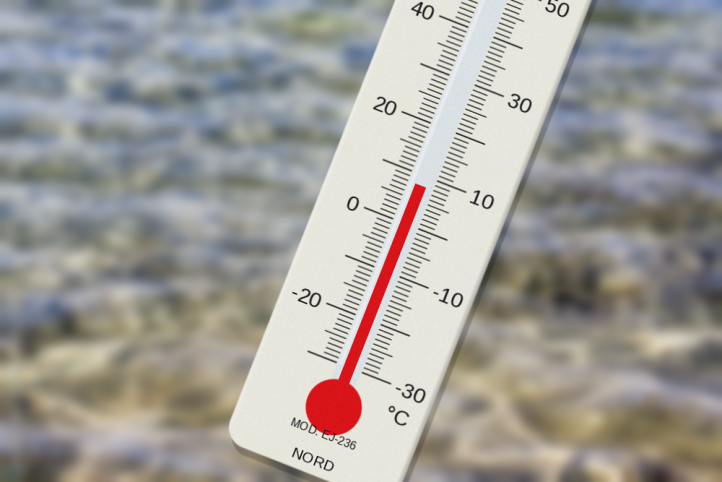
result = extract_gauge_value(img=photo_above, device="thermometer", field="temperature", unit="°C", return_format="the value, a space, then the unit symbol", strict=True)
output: 8 °C
